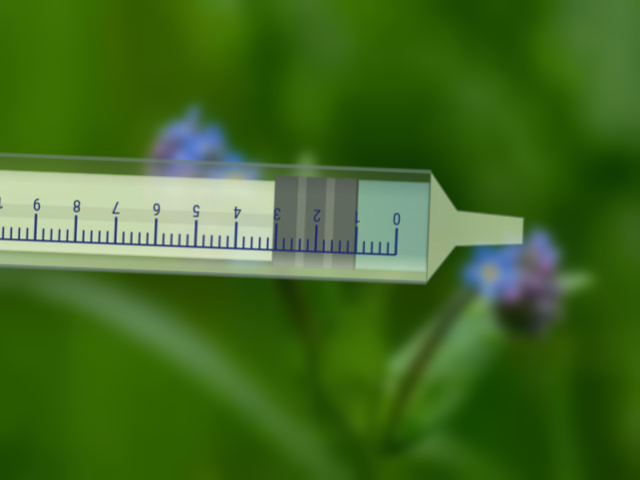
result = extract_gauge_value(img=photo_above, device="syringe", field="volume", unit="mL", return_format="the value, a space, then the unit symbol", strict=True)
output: 1 mL
